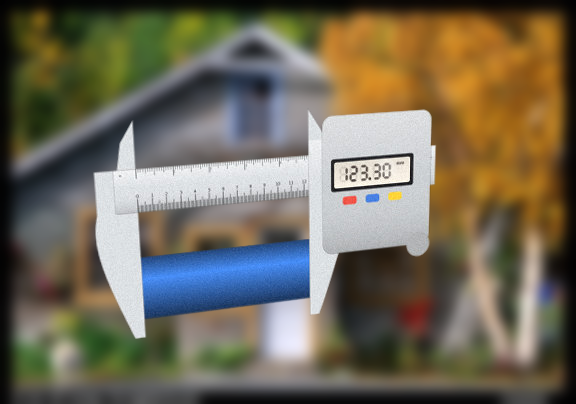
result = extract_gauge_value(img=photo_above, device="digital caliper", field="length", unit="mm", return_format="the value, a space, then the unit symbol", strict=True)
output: 123.30 mm
